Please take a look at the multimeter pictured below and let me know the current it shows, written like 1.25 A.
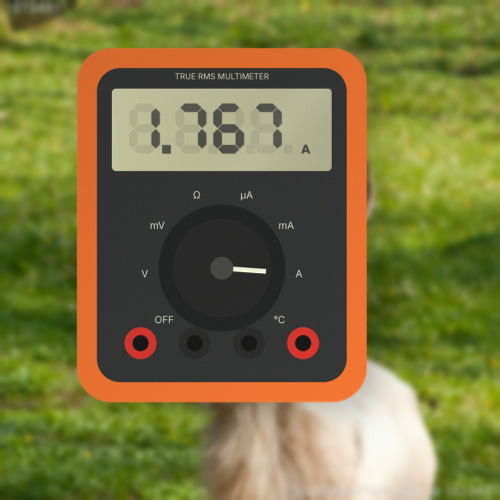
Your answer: 1.767 A
